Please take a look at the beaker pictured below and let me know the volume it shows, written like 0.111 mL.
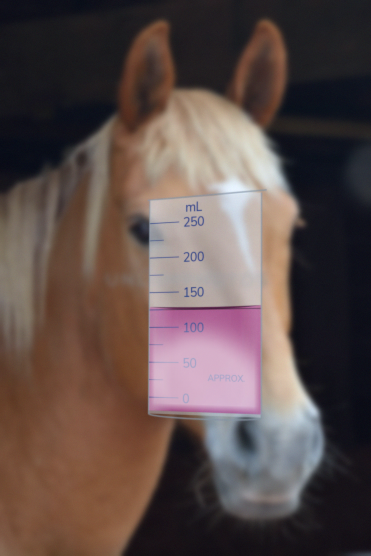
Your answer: 125 mL
